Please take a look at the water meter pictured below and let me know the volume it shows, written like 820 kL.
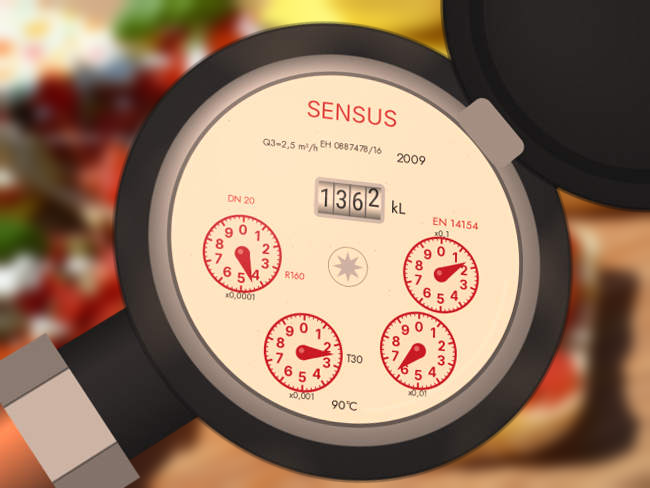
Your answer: 1362.1624 kL
